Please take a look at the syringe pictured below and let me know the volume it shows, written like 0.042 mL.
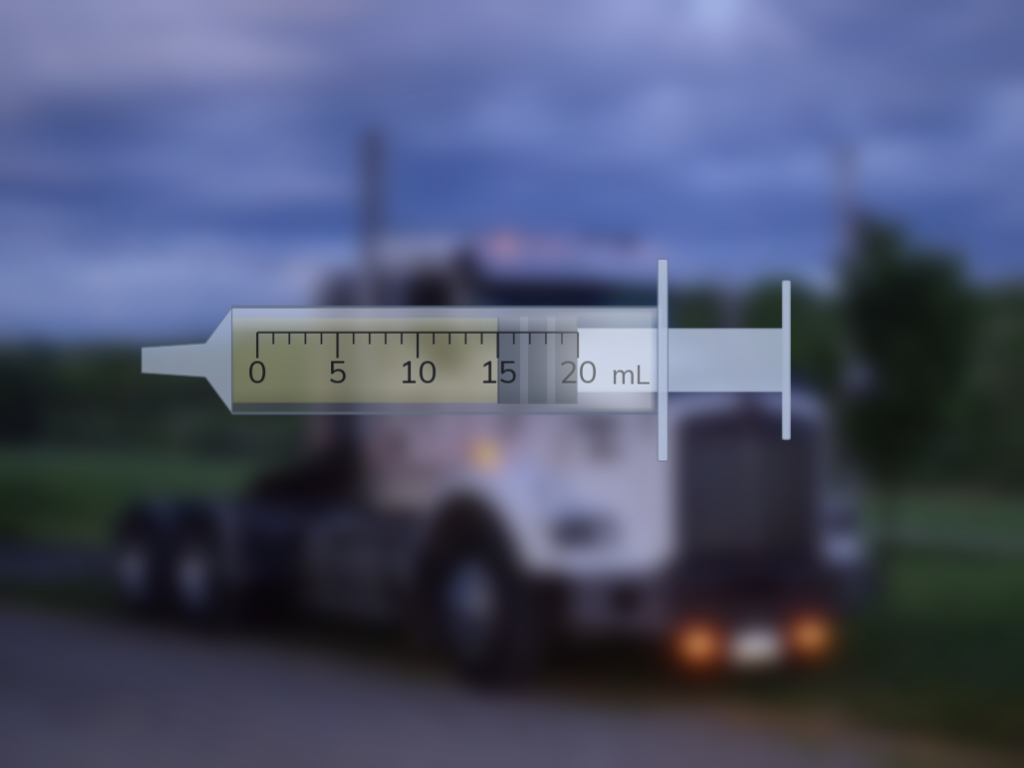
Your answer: 15 mL
